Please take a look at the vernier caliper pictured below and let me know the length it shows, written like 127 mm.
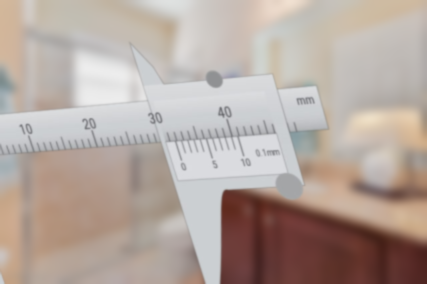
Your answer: 31.8 mm
